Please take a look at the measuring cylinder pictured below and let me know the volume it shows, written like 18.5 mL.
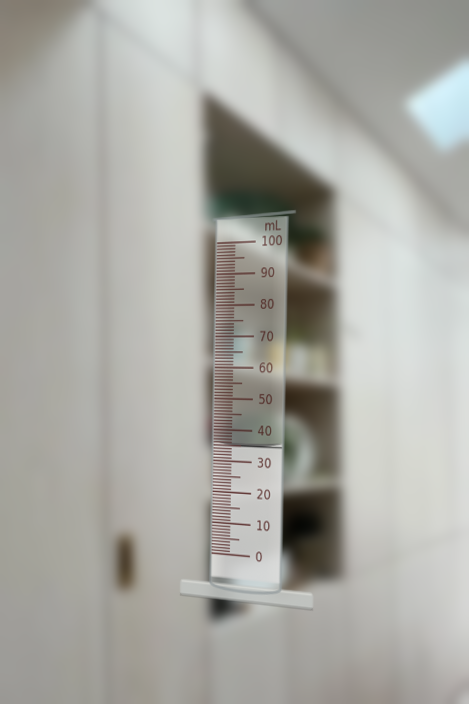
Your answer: 35 mL
